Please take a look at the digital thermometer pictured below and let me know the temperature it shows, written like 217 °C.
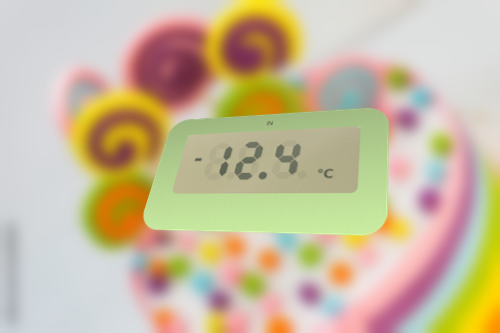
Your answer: -12.4 °C
